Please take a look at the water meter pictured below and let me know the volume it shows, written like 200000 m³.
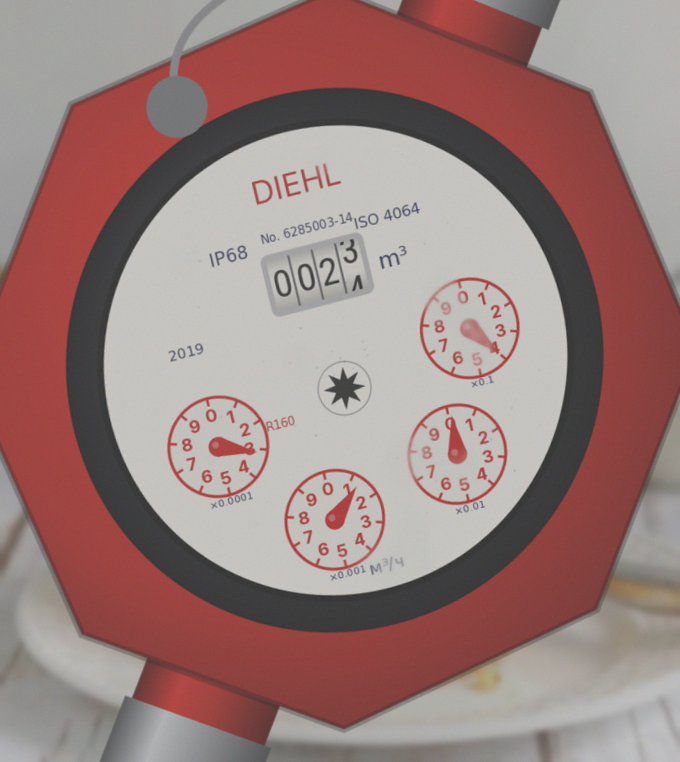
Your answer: 23.4013 m³
